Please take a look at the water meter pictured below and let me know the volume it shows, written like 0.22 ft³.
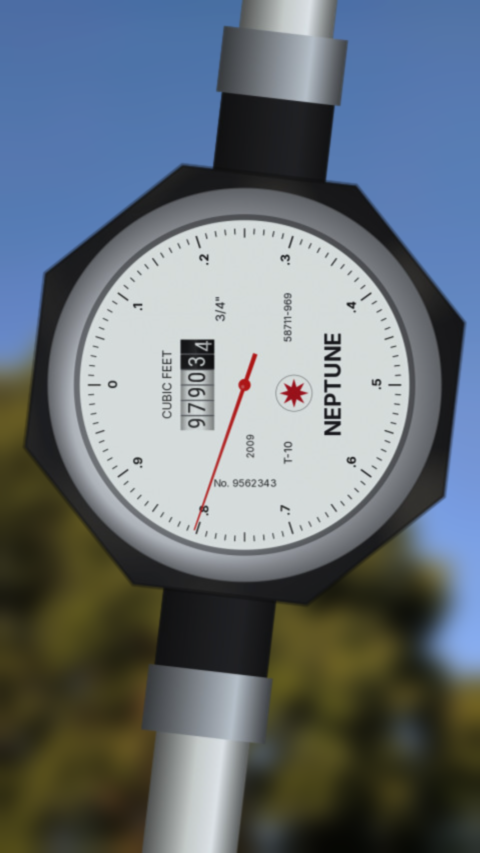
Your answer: 979033.80 ft³
